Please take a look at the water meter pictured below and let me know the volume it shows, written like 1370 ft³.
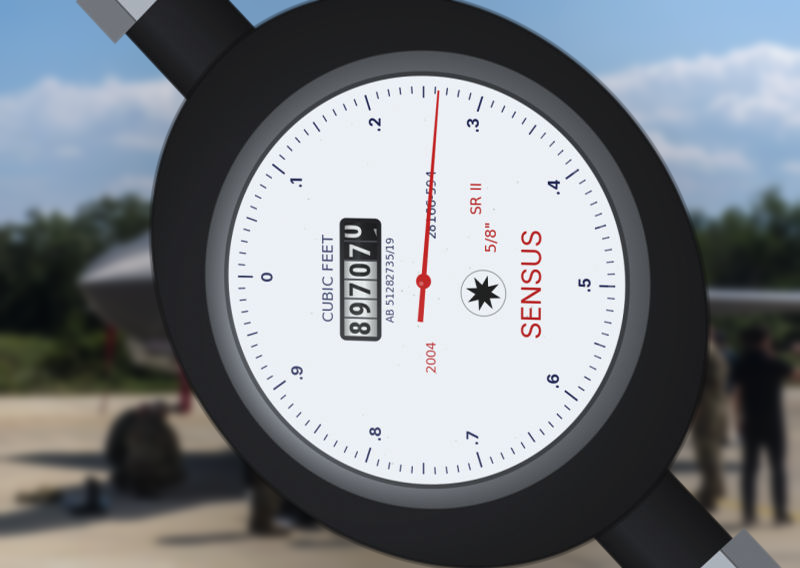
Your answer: 897070.26 ft³
